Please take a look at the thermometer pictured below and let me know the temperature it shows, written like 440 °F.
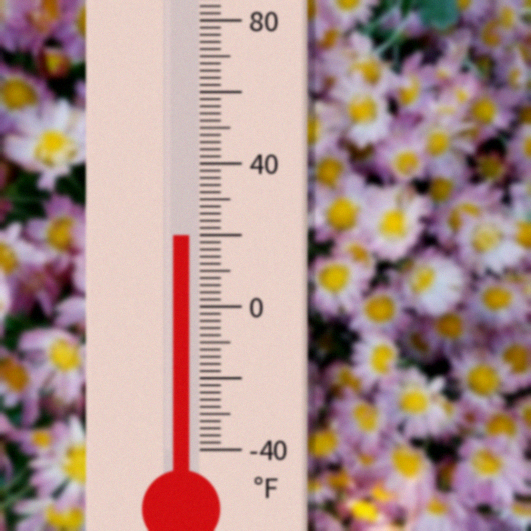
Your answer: 20 °F
